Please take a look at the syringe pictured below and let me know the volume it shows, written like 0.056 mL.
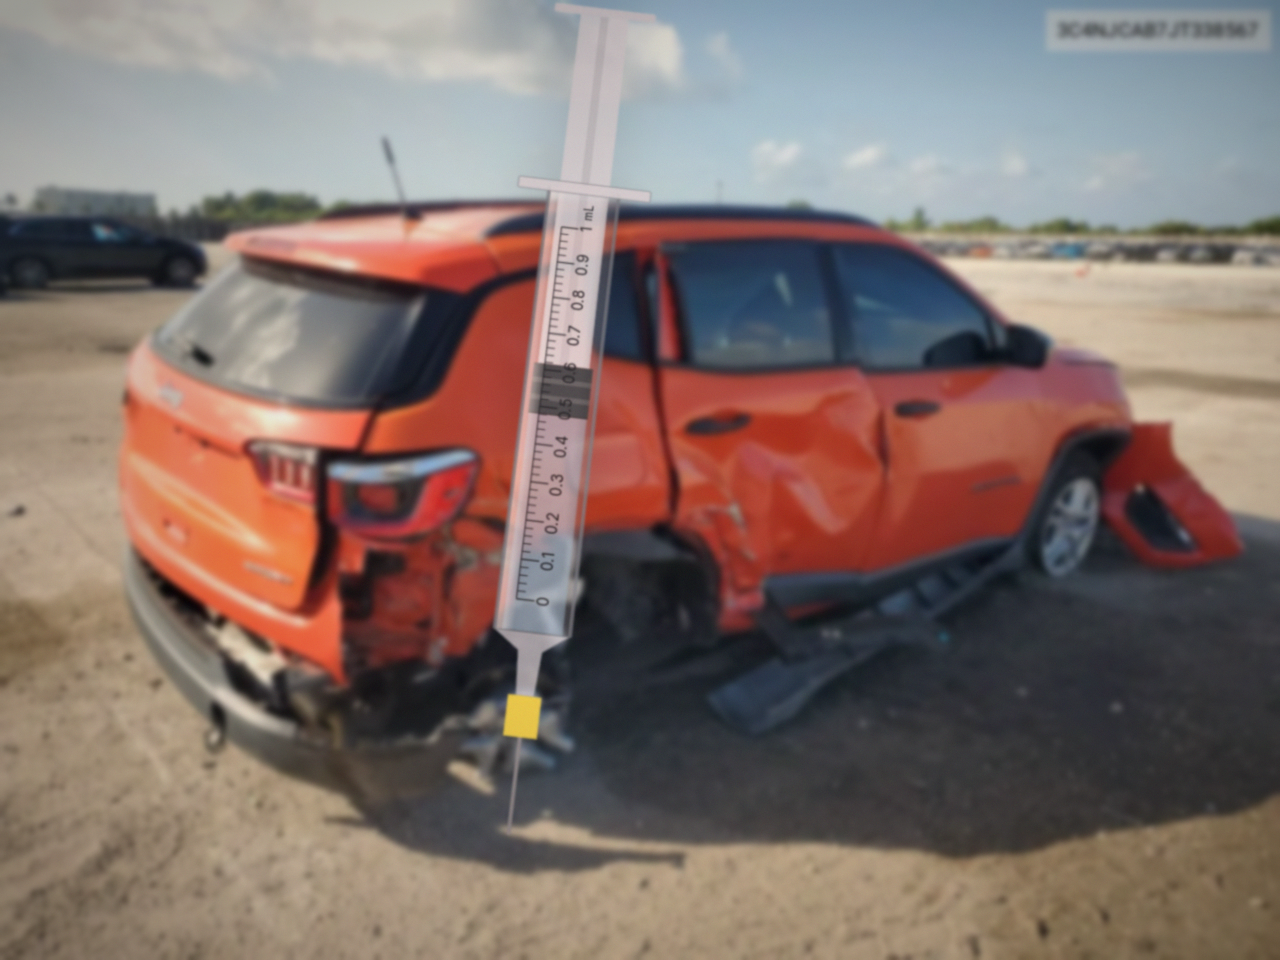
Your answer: 0.48 mL
